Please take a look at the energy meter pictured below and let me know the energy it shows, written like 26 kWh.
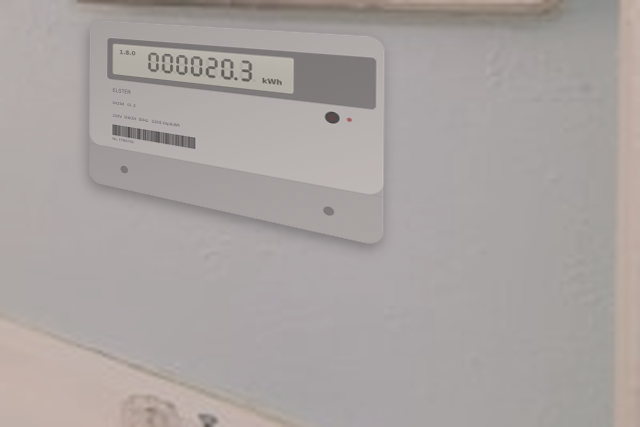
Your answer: 20.3 kWh
